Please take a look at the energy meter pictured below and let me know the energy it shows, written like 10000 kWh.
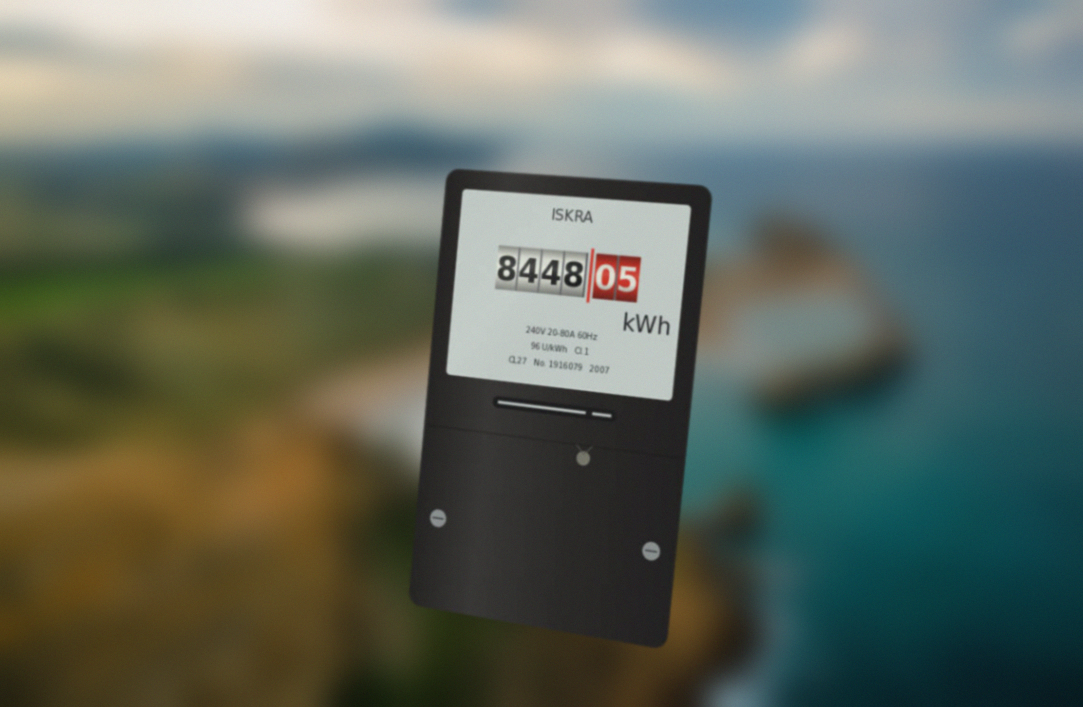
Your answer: 8448.05 kWh
